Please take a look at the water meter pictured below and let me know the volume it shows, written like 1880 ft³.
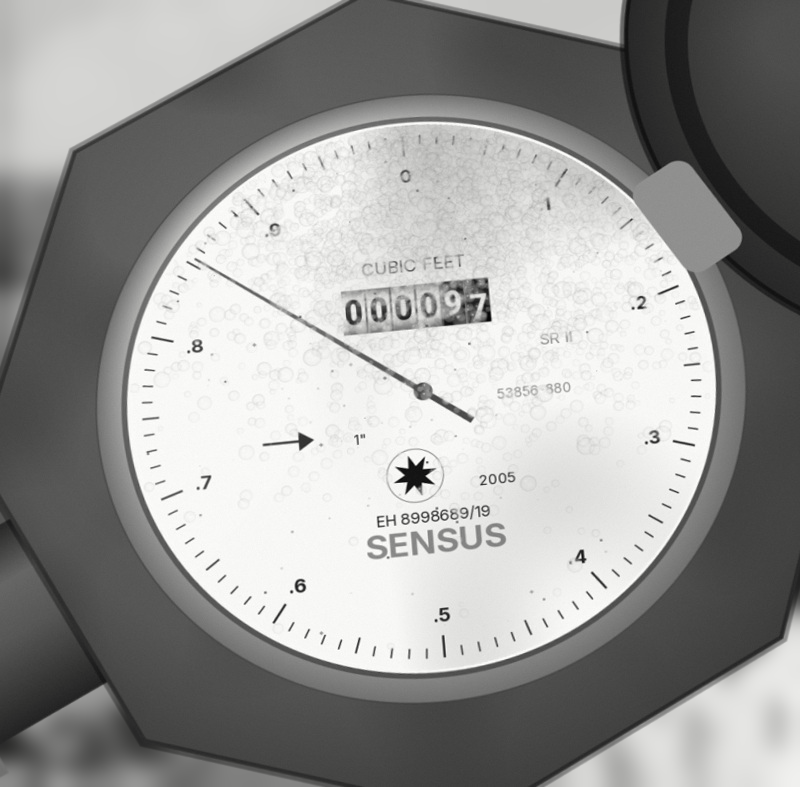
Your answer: 96.85 ft³
